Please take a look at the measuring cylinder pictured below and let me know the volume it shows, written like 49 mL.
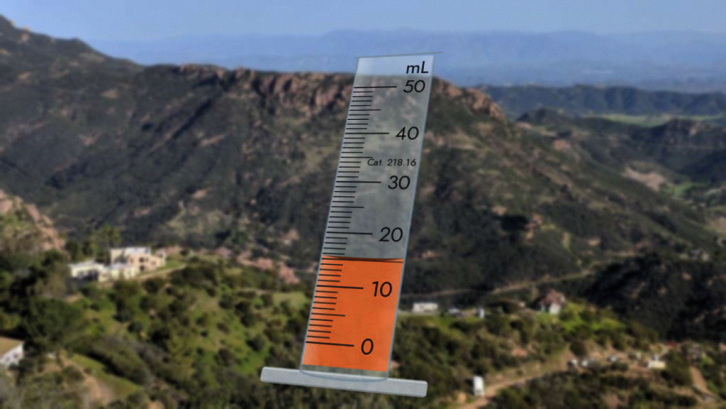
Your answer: 15 mL
